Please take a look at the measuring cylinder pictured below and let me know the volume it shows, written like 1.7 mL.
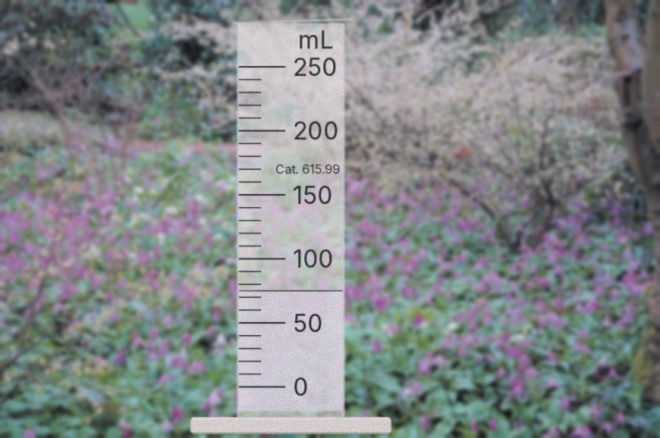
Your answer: 75 mL
